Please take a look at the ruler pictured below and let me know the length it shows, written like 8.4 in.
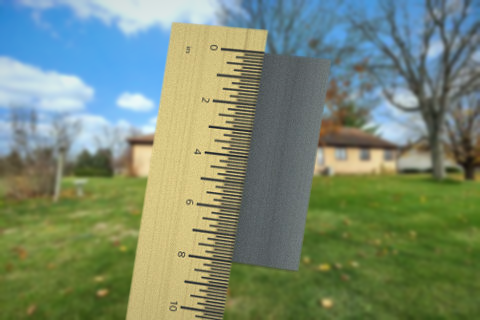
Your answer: 8 in
